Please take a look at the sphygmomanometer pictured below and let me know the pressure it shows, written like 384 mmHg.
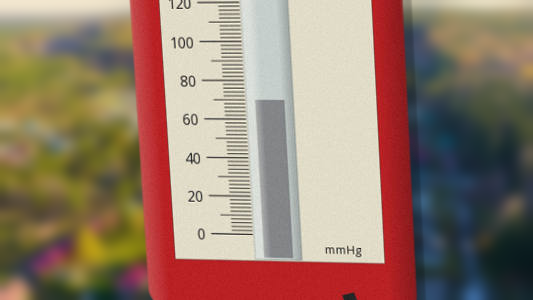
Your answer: 70 mmHg
